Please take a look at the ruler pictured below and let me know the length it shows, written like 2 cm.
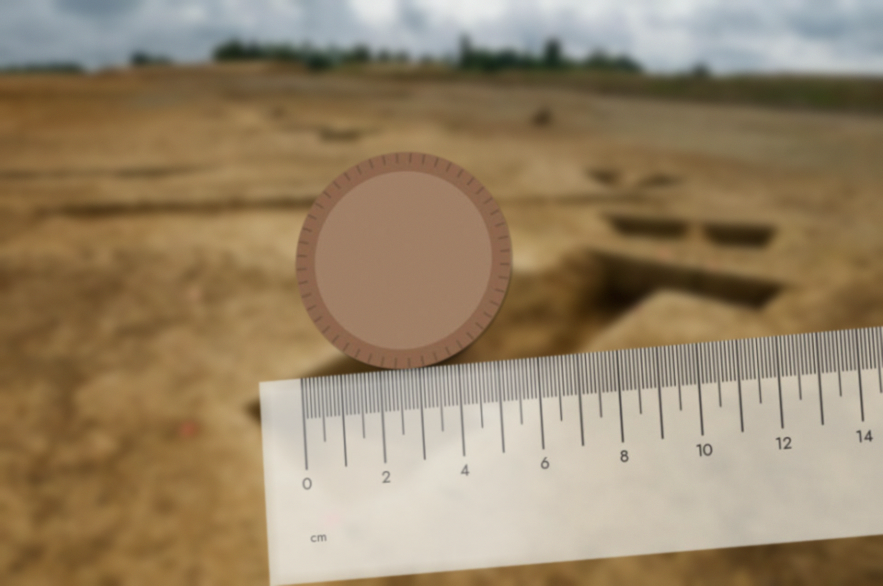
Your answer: 5.5 cm
